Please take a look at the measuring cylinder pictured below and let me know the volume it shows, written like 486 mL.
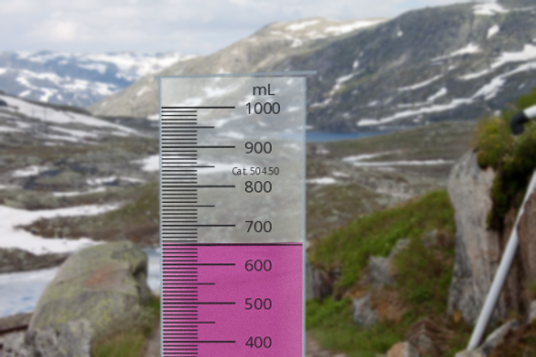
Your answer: 650 mL
